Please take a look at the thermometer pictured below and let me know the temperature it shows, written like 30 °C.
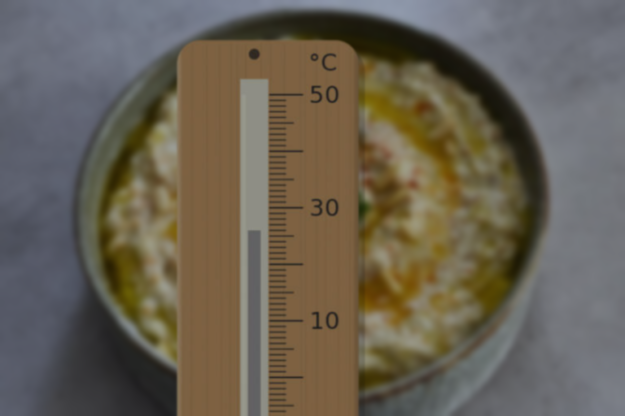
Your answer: 26 °C
